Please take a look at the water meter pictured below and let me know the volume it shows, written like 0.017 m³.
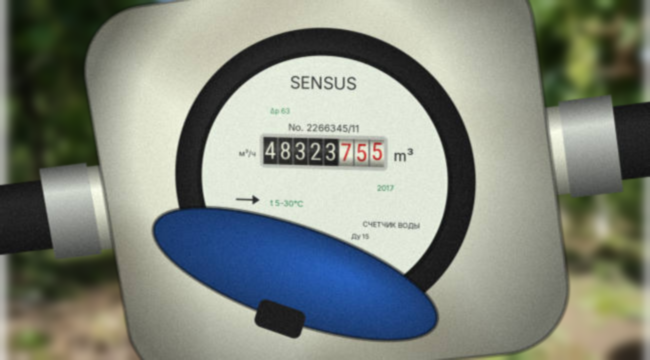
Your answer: 48323.755 m³
